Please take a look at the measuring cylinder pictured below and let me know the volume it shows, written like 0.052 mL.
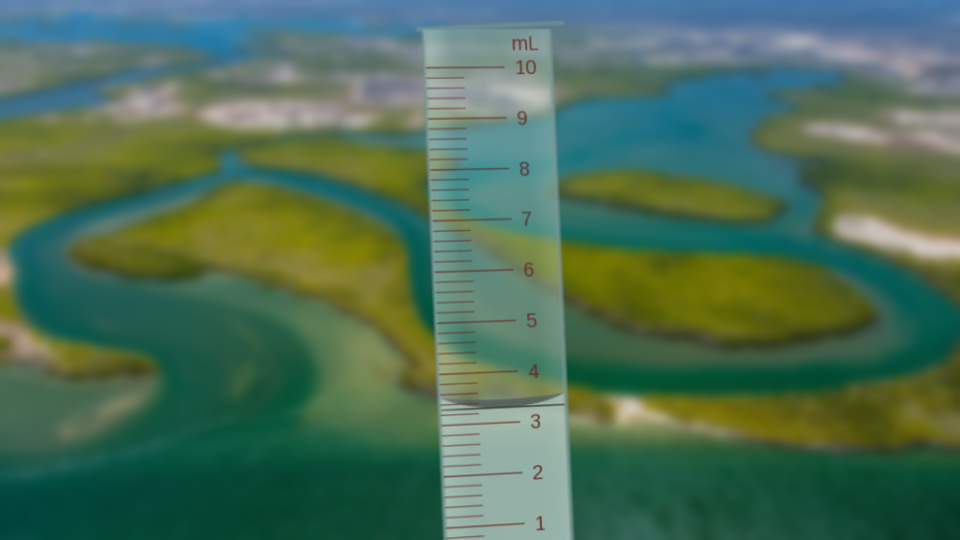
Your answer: 3.3 mL
